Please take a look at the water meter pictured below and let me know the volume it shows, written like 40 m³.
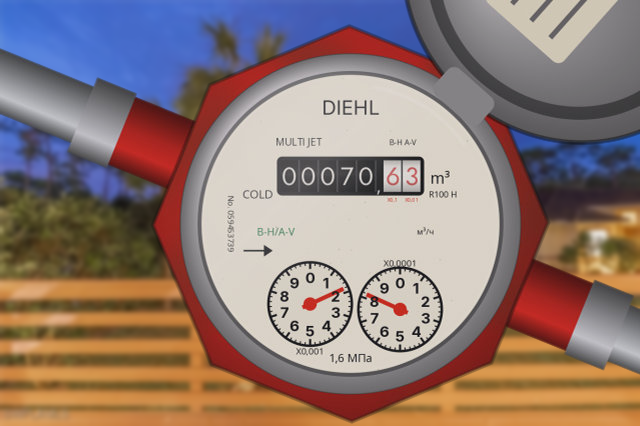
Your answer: 70.6318 m³
